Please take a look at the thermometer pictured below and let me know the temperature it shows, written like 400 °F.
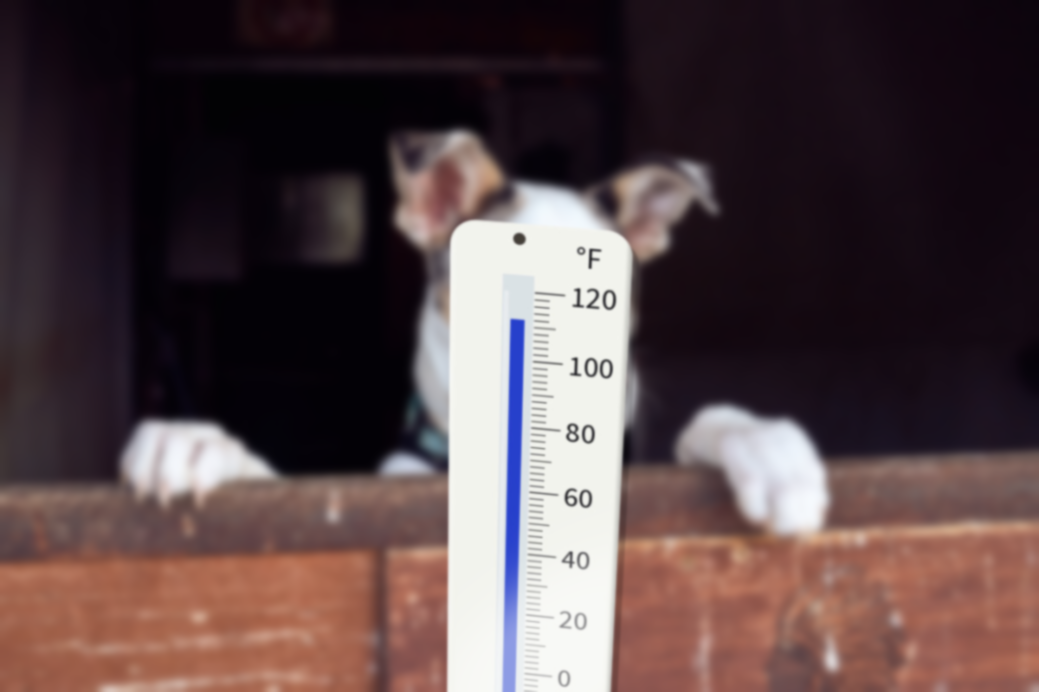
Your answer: 112 °F
